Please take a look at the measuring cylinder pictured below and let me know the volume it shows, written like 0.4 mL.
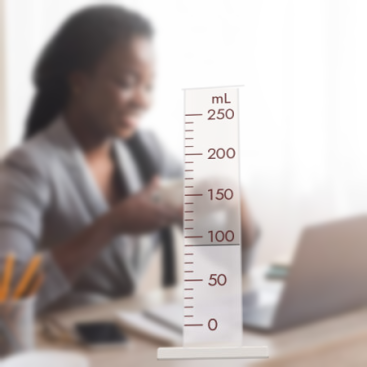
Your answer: 90 mL
